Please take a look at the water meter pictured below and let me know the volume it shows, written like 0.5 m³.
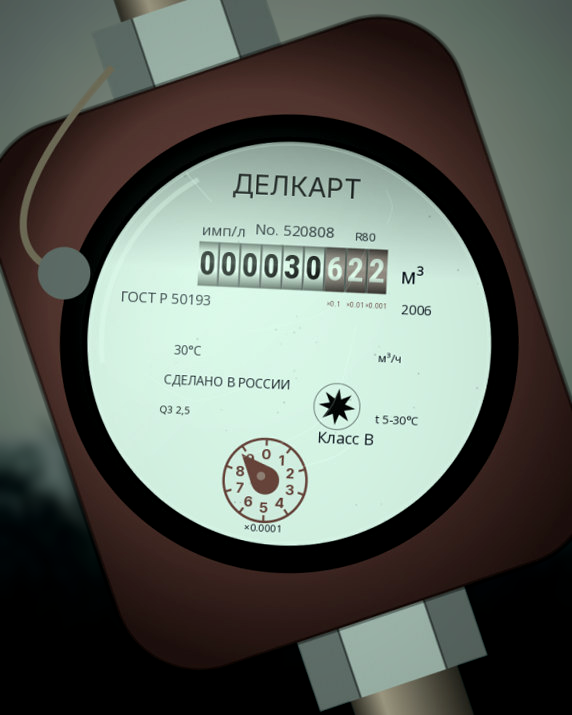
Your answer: 30.6228 m³
